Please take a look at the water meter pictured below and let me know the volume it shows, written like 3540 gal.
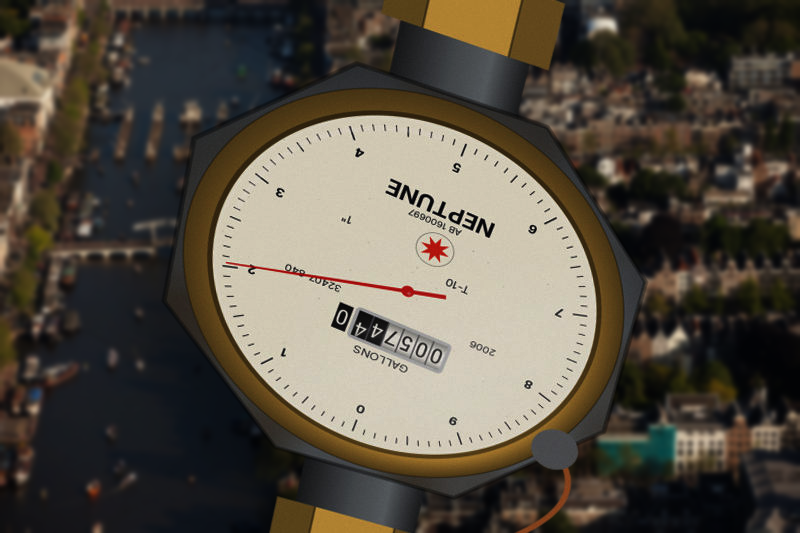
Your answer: 57442.0 gal
